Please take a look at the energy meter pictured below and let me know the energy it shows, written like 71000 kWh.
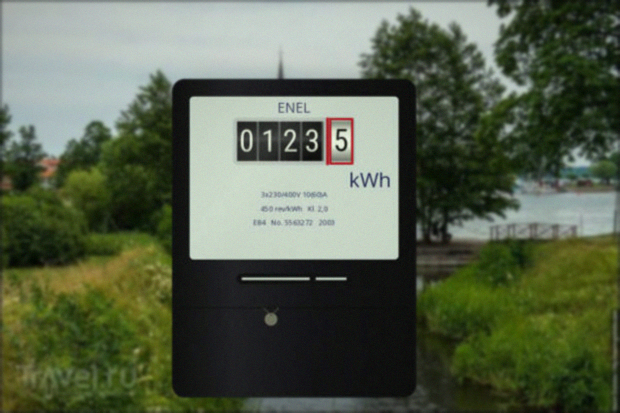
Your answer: 123.5 kWh
